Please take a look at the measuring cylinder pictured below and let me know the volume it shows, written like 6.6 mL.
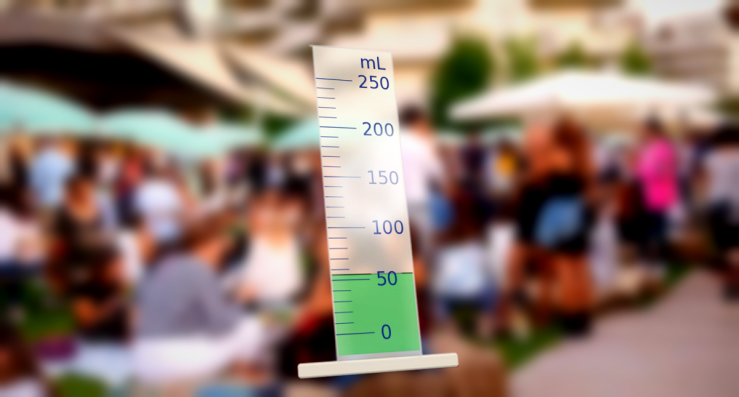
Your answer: 55 mL
